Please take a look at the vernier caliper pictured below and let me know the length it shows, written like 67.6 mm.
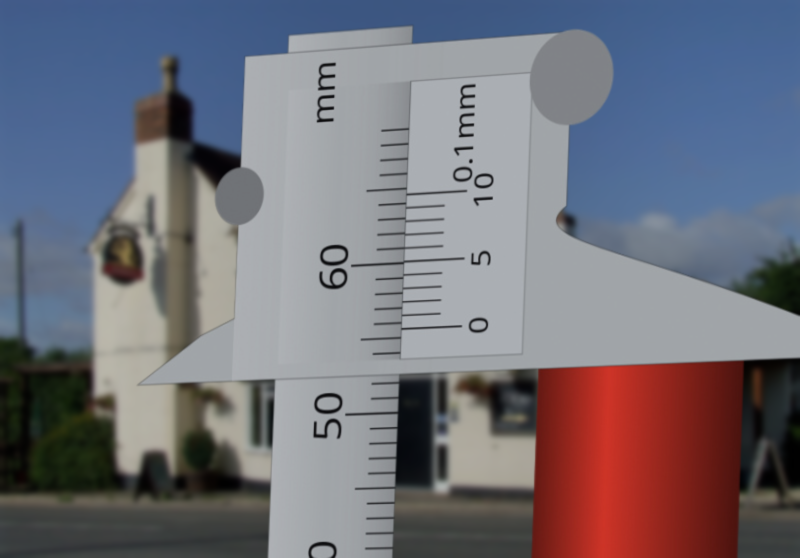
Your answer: 55.6 mm
